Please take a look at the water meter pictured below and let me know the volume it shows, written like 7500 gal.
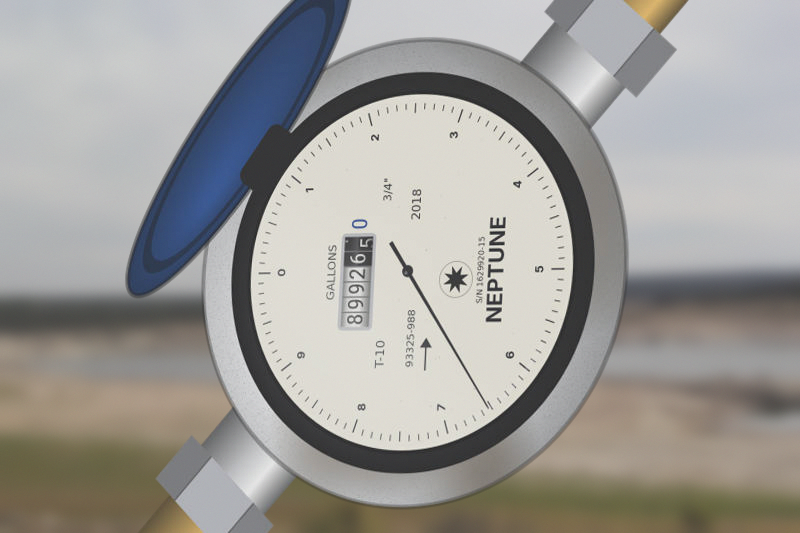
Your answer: 8992646.5 gal
